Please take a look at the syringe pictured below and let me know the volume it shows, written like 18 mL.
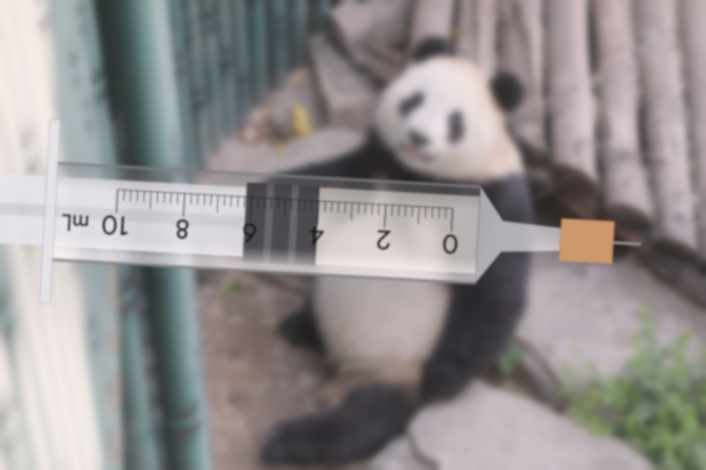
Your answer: 4 mL
